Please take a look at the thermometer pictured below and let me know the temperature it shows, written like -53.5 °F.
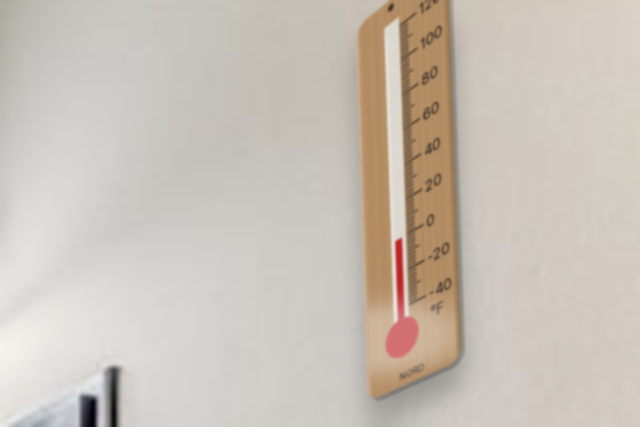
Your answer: 0 °F
